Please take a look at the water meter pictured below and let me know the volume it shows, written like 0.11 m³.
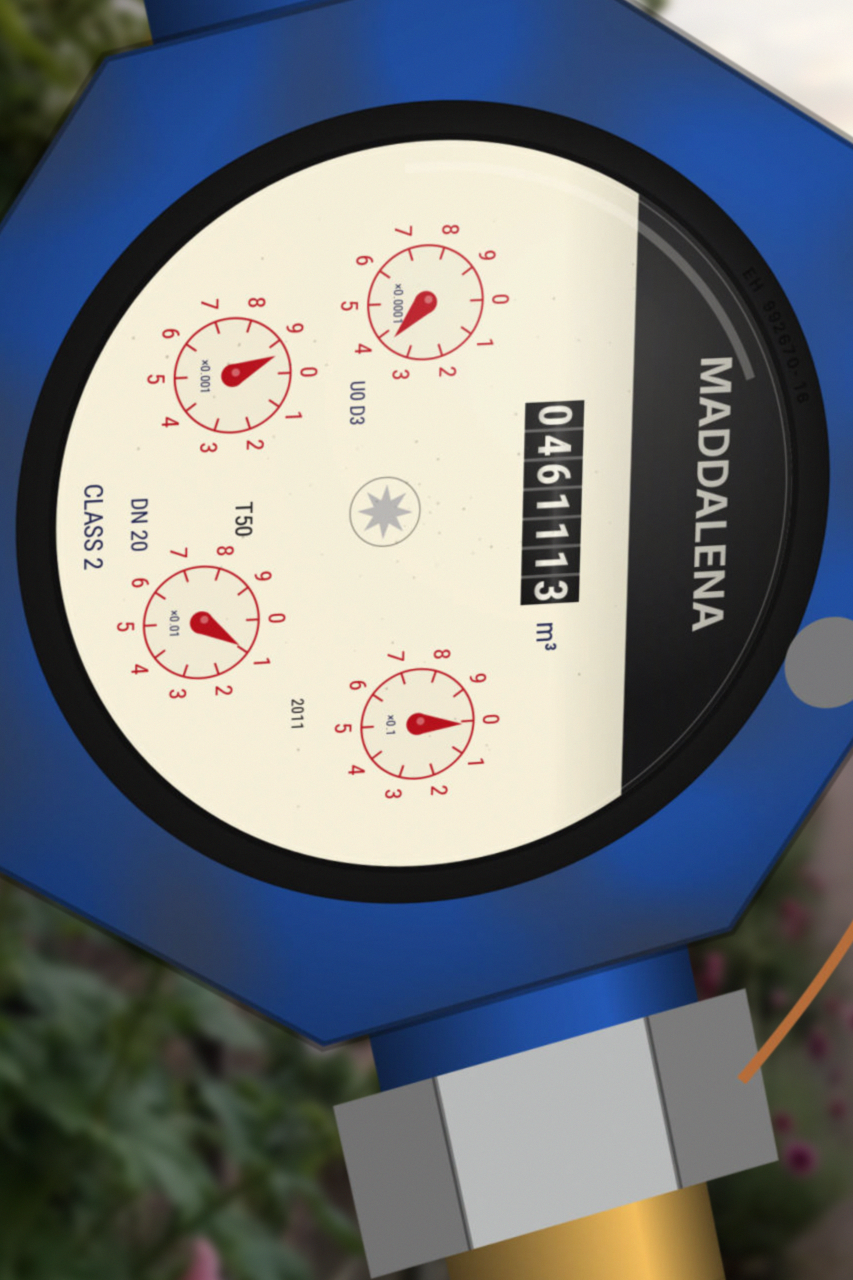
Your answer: 461113.0093 m³
